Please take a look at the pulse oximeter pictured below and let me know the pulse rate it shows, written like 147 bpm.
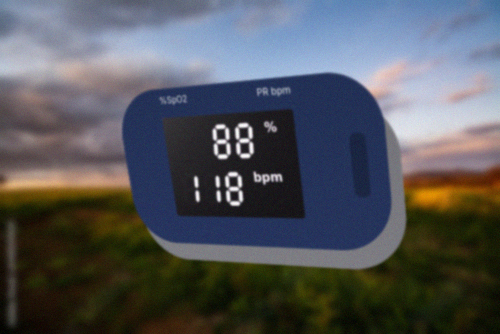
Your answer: 118 bpm
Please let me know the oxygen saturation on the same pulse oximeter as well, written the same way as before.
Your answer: 88 %
